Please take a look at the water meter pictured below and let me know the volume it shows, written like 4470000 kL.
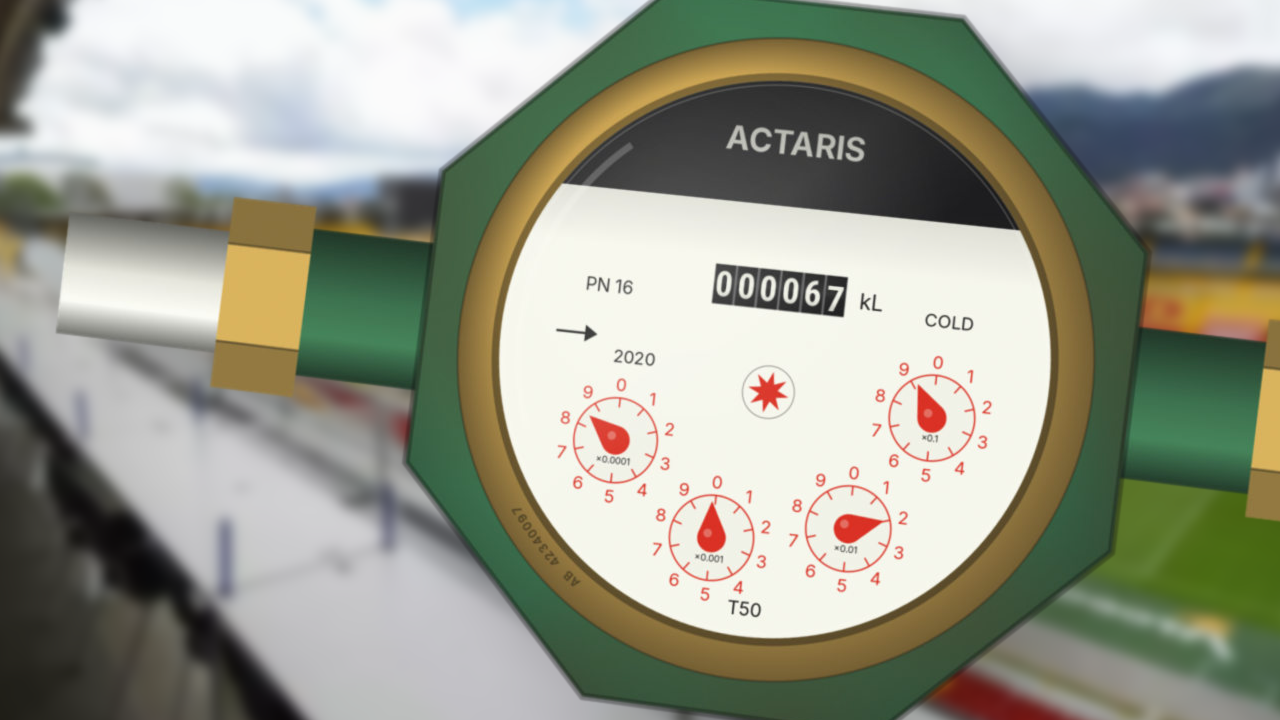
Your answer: 66.9198 kL
